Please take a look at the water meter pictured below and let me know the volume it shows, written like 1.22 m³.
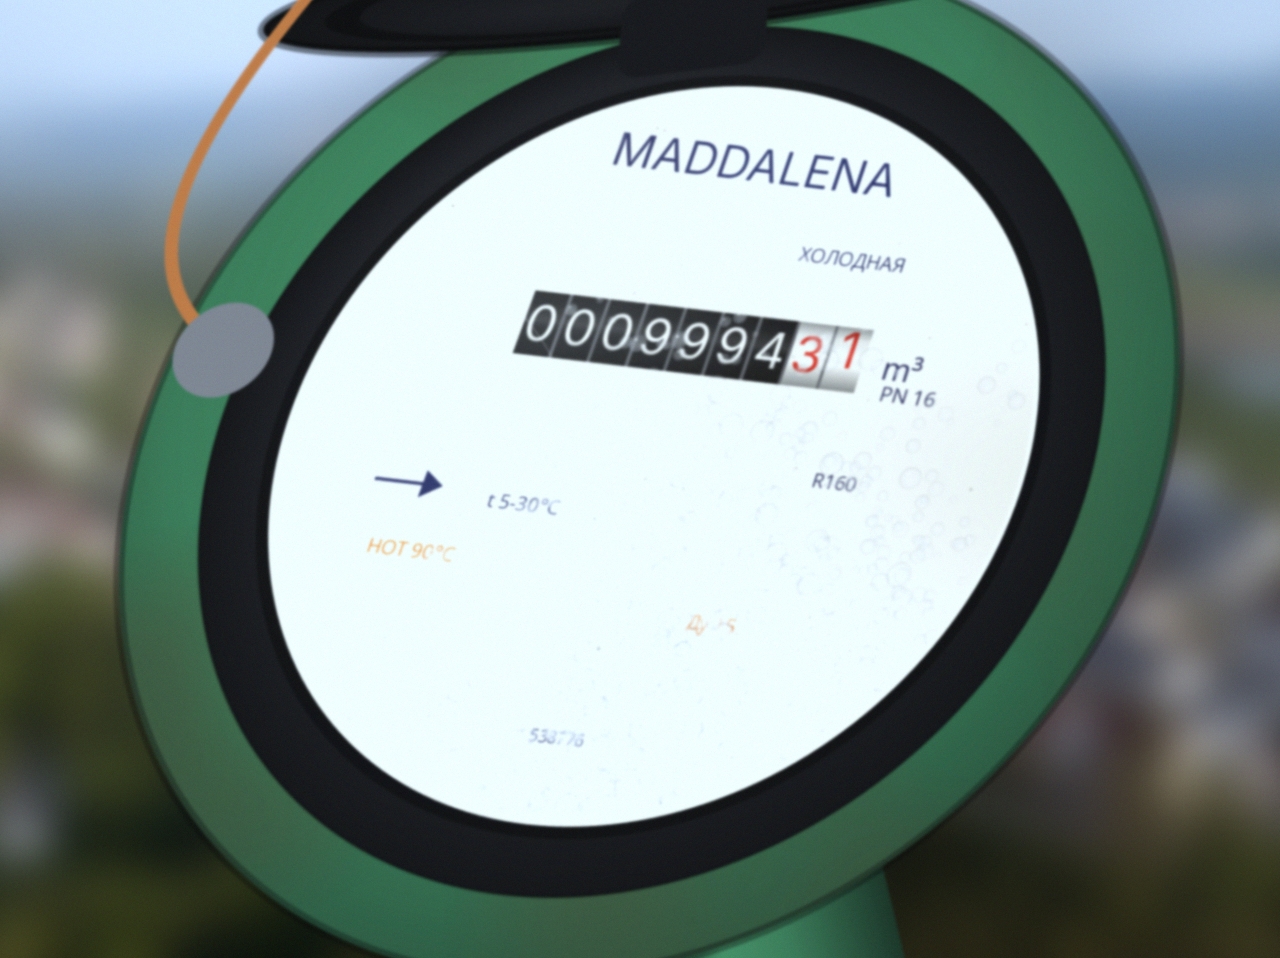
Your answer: 9994.31 m³
